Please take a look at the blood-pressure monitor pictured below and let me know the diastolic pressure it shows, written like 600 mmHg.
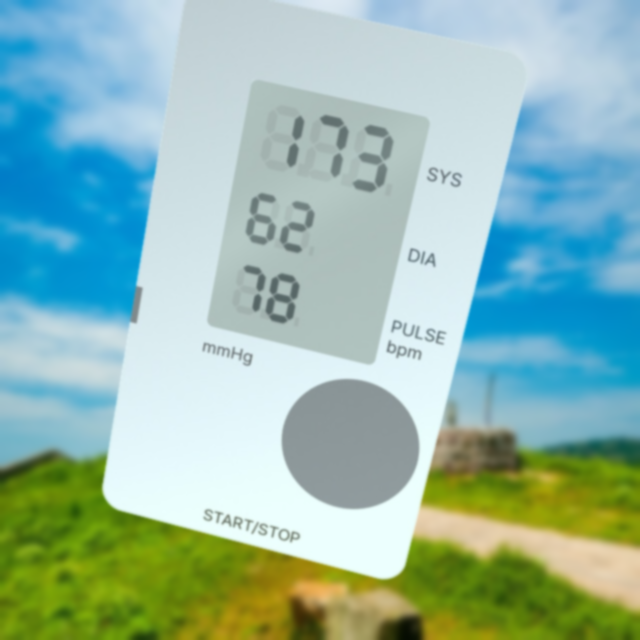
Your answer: 62 mmHg
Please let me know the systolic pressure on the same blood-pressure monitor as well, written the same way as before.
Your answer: 173 mmHg
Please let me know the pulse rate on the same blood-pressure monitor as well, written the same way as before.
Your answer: 78 bpm
